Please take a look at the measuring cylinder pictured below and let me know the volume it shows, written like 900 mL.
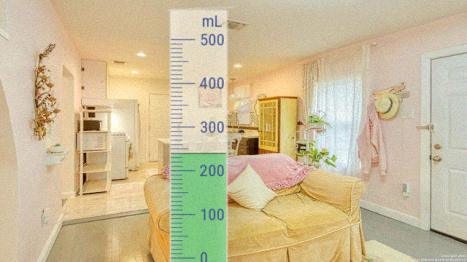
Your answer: 240 mL
